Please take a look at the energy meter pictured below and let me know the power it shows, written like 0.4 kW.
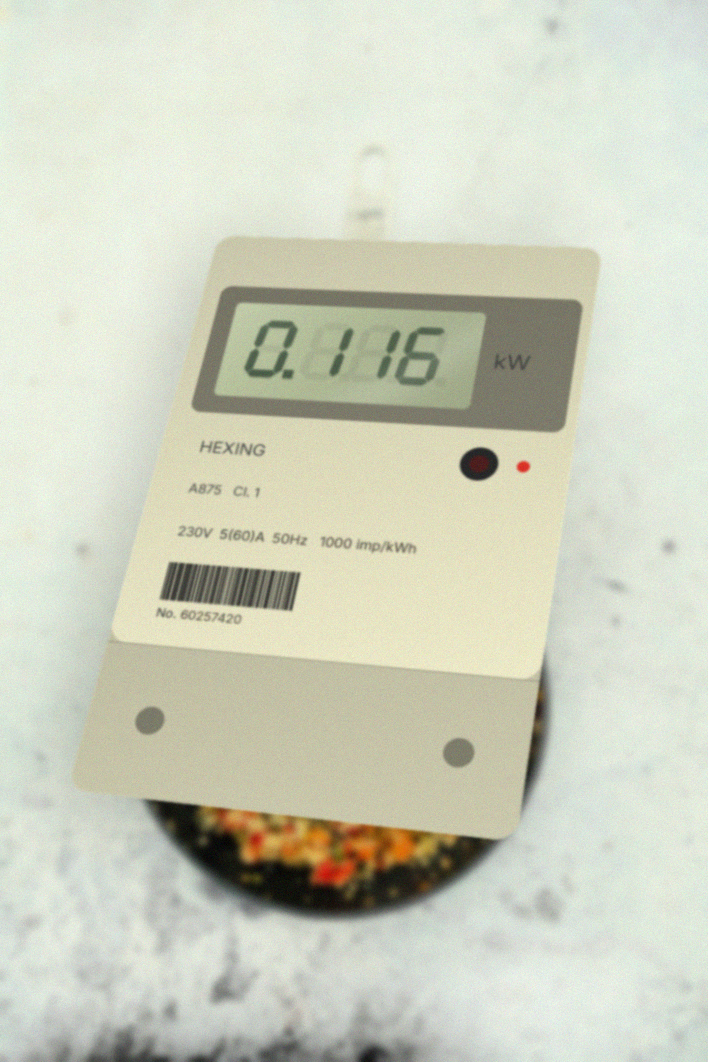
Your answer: 0.116 kW
